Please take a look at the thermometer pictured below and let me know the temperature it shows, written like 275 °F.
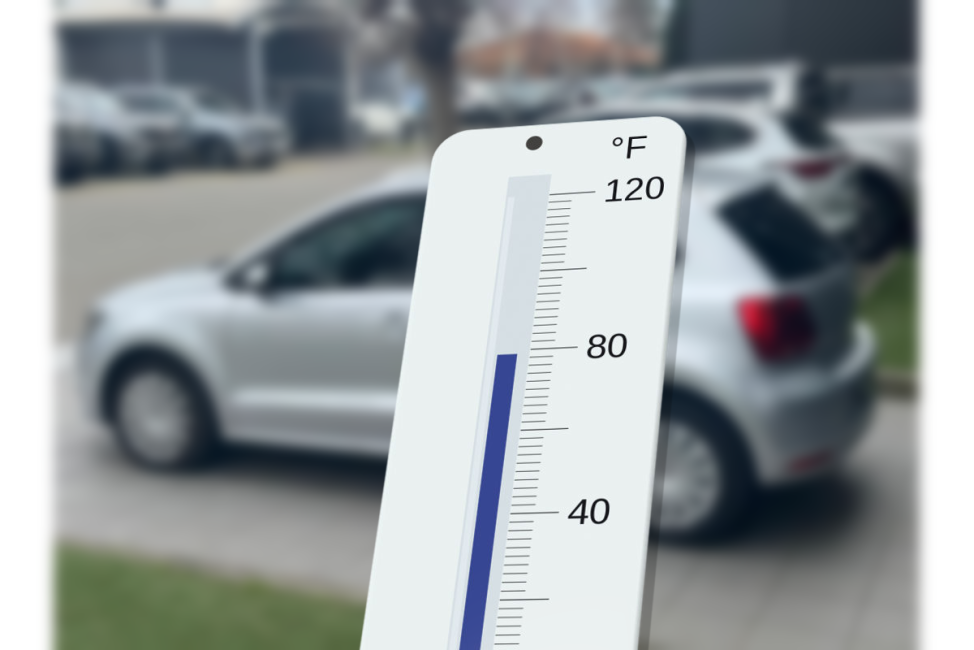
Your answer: 79 °F
